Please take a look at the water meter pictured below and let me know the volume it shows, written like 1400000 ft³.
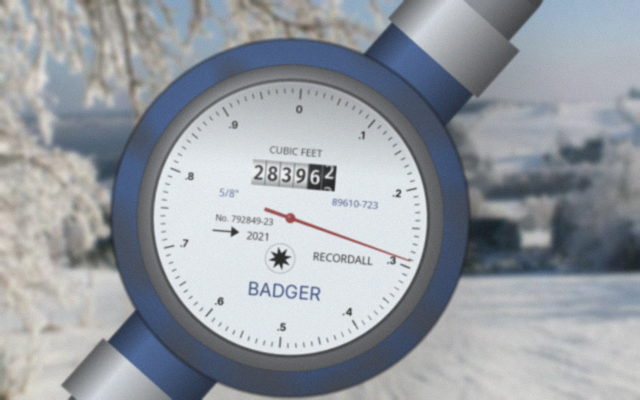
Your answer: 283962.29 ft³
